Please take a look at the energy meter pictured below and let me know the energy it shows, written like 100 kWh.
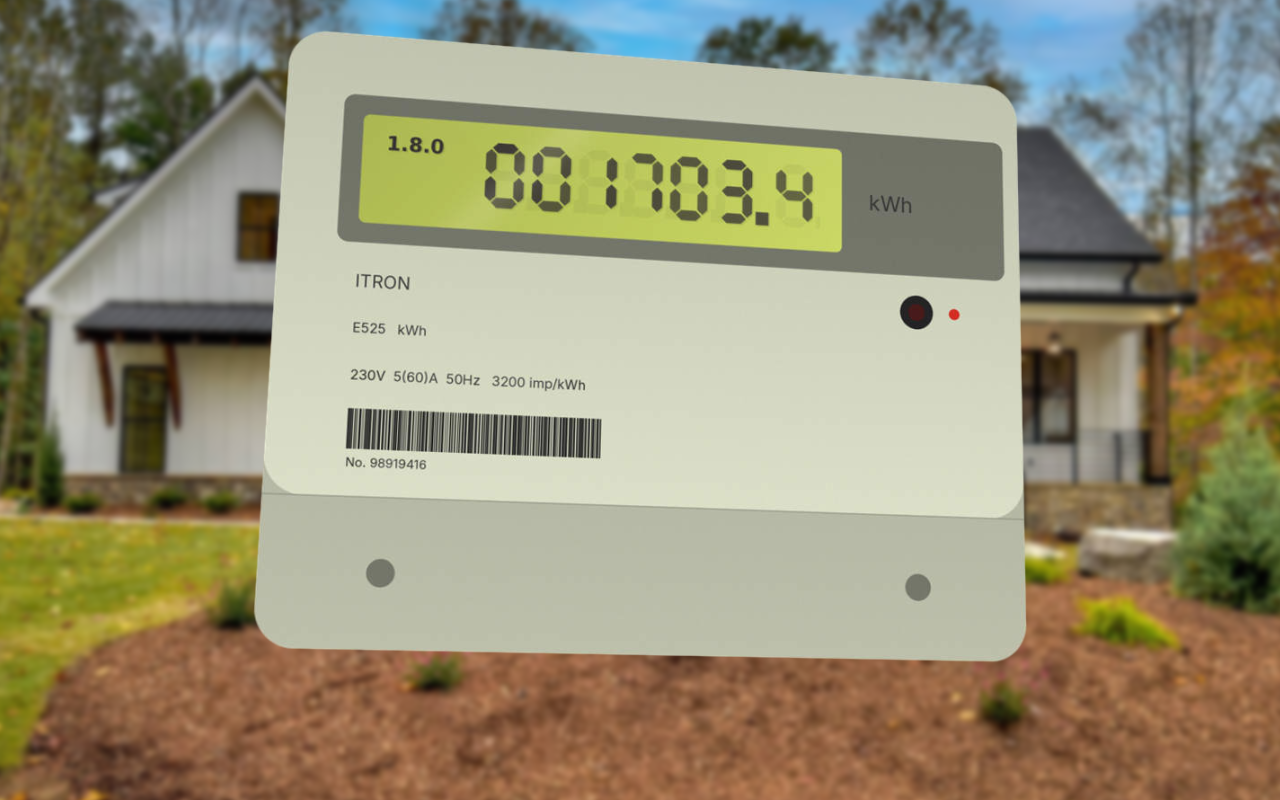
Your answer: 1703.4 kWh
